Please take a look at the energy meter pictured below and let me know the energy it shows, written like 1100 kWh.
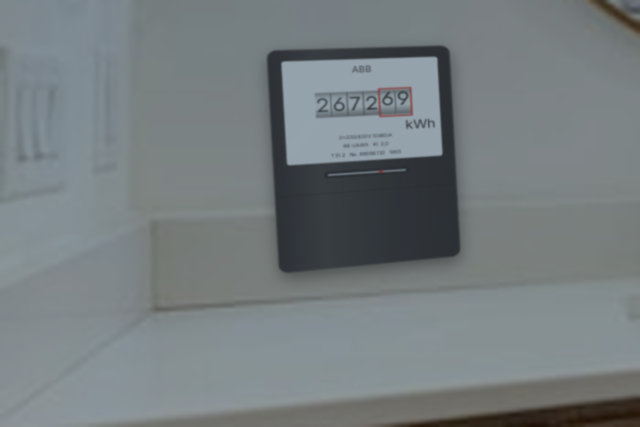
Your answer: 2672.69 kWh
